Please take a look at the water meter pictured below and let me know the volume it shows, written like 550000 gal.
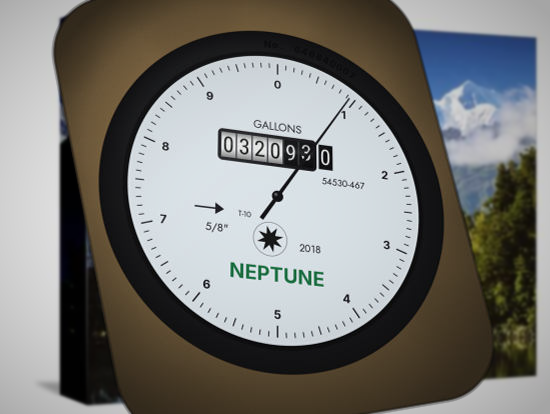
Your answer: 320930.9 gal
